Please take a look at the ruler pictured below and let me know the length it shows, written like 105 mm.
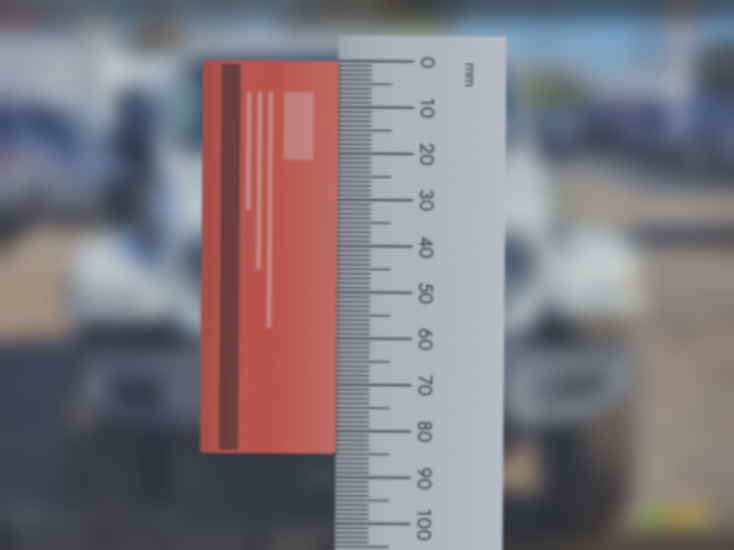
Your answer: 85 mm
